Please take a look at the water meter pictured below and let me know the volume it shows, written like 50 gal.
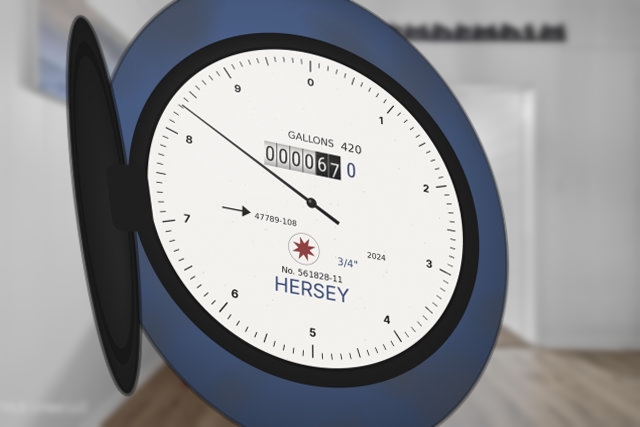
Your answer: 668.3 gal
